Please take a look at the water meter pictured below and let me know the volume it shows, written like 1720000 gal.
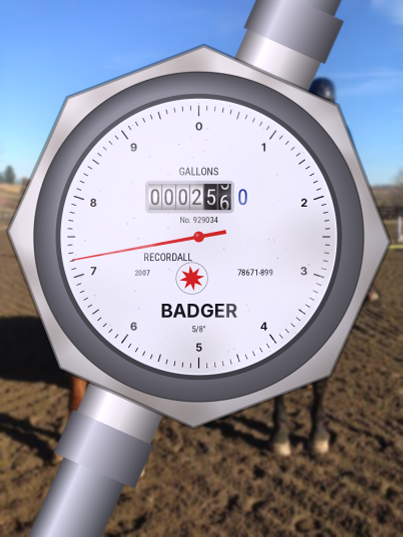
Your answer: 2557.2 gal
